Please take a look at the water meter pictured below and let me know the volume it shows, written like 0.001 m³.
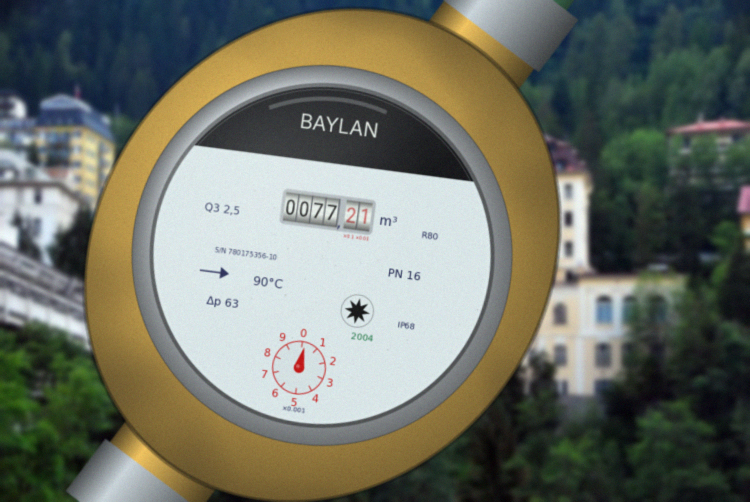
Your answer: 77.210 m³
